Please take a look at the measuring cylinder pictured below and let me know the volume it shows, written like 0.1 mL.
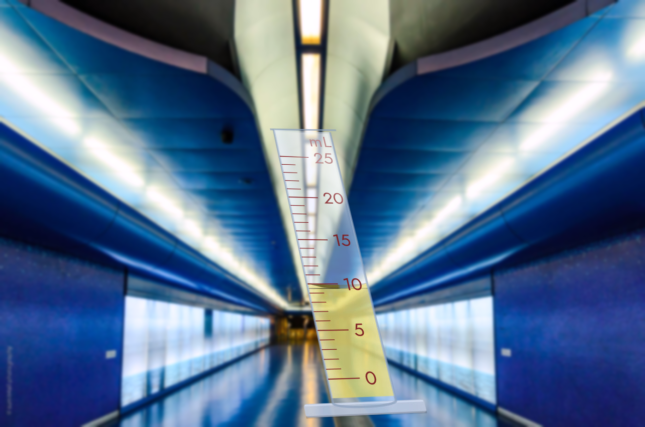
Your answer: 9.5 mL
